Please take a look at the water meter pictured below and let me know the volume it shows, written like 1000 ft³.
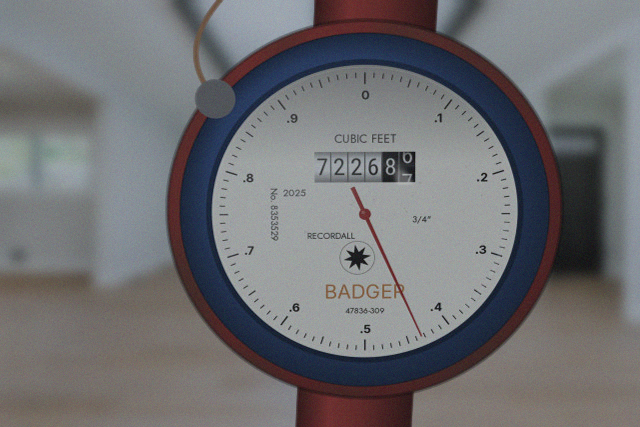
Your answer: 722686.43 ft³
